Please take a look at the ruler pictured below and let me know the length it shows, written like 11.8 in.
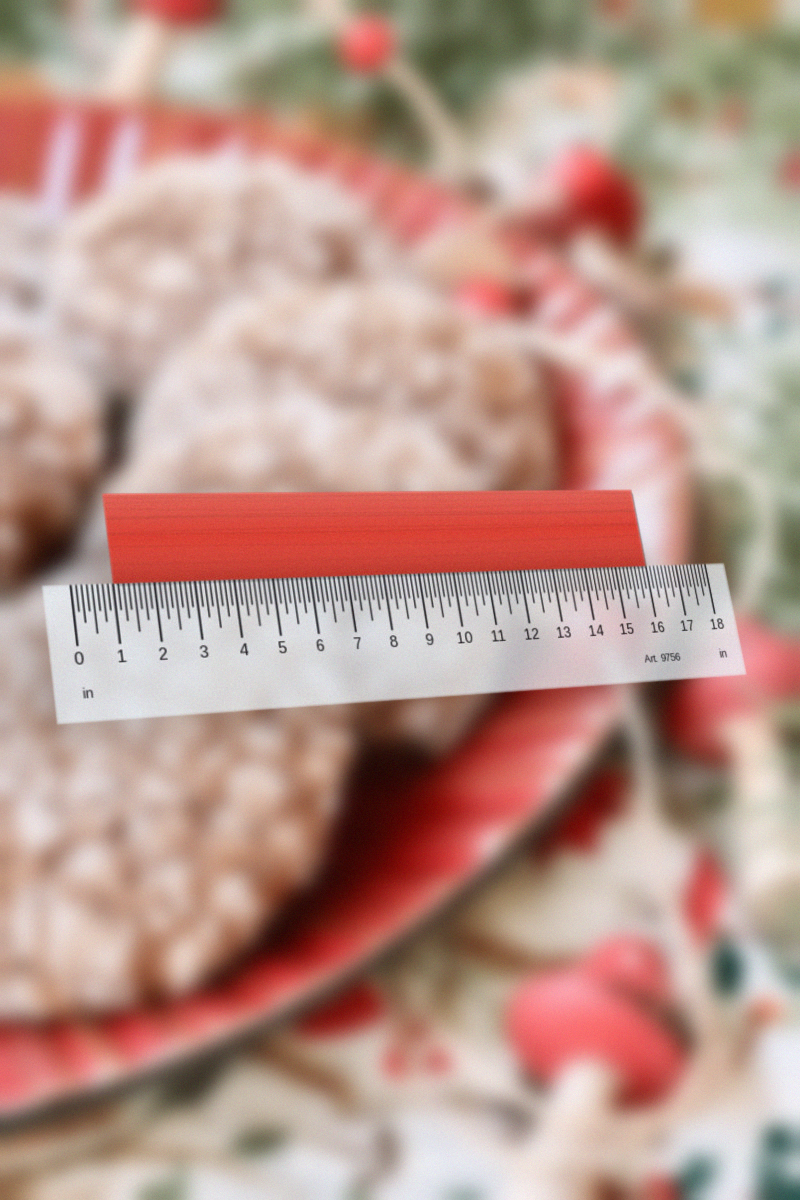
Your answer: 15 in
